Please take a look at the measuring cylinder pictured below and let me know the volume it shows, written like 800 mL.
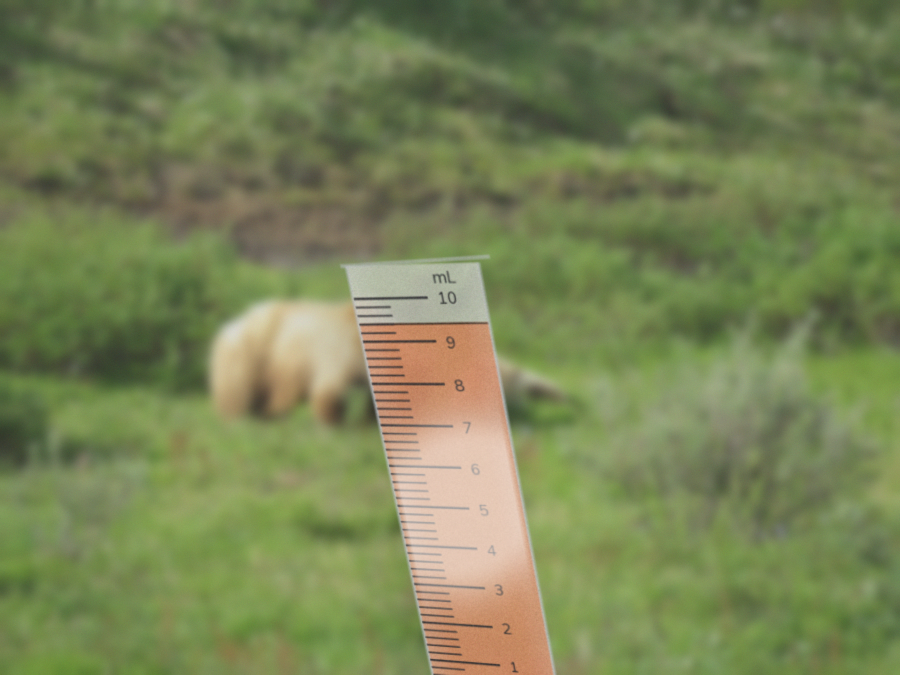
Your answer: 9.4 mL
